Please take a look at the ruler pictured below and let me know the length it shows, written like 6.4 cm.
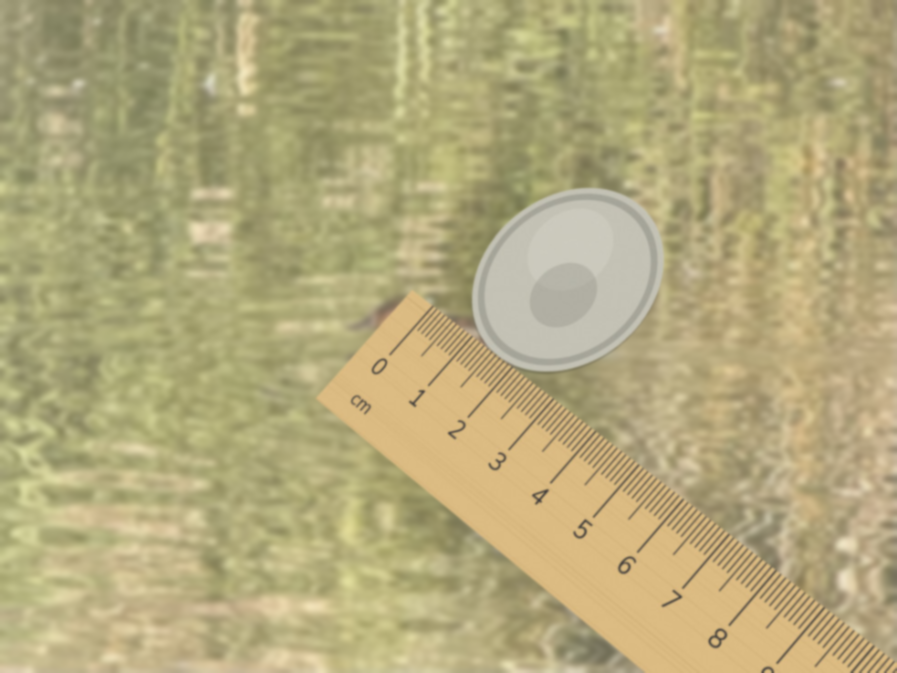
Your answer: 3.3 cm
